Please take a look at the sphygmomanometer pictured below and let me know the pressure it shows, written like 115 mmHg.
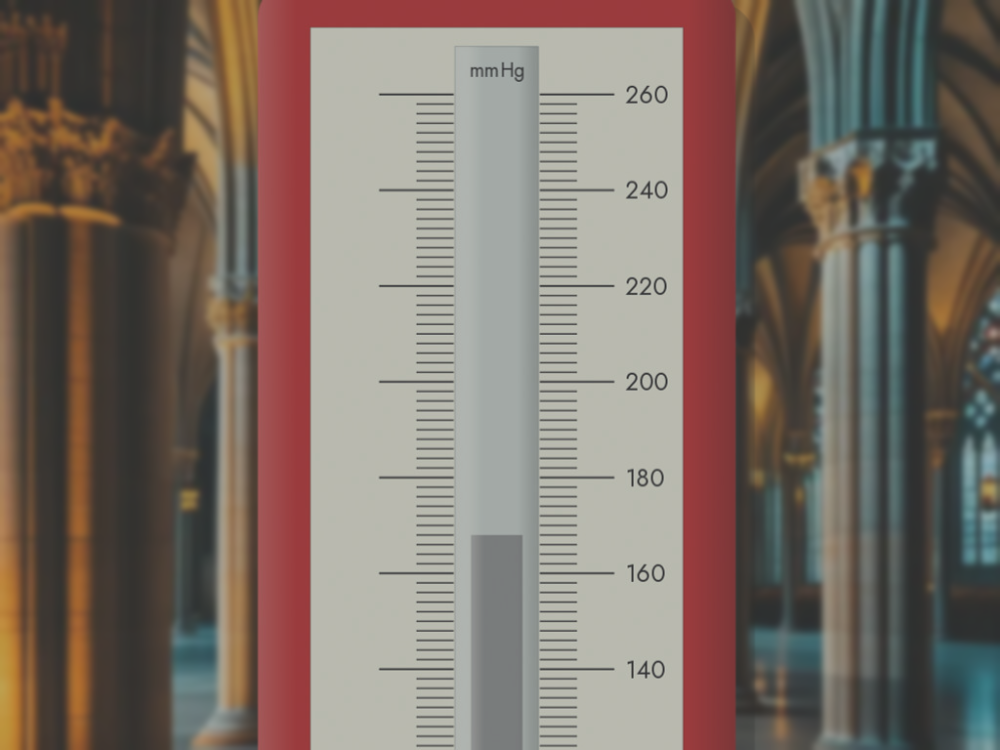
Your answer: 168 mmHg
